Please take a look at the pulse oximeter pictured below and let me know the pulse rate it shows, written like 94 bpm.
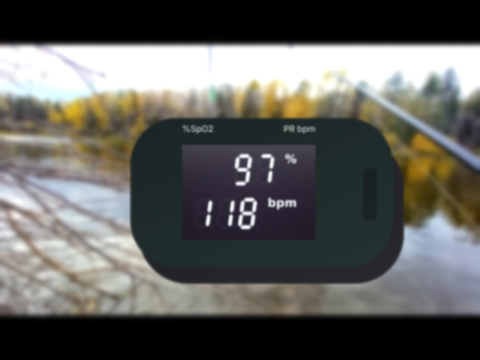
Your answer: 118 bpm
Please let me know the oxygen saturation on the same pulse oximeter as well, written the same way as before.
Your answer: 97 %
